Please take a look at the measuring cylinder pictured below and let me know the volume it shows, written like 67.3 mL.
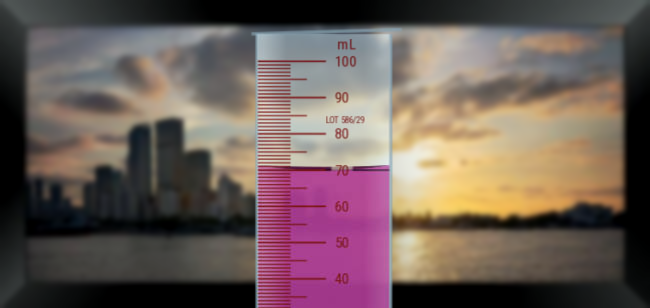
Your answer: 70 mL
